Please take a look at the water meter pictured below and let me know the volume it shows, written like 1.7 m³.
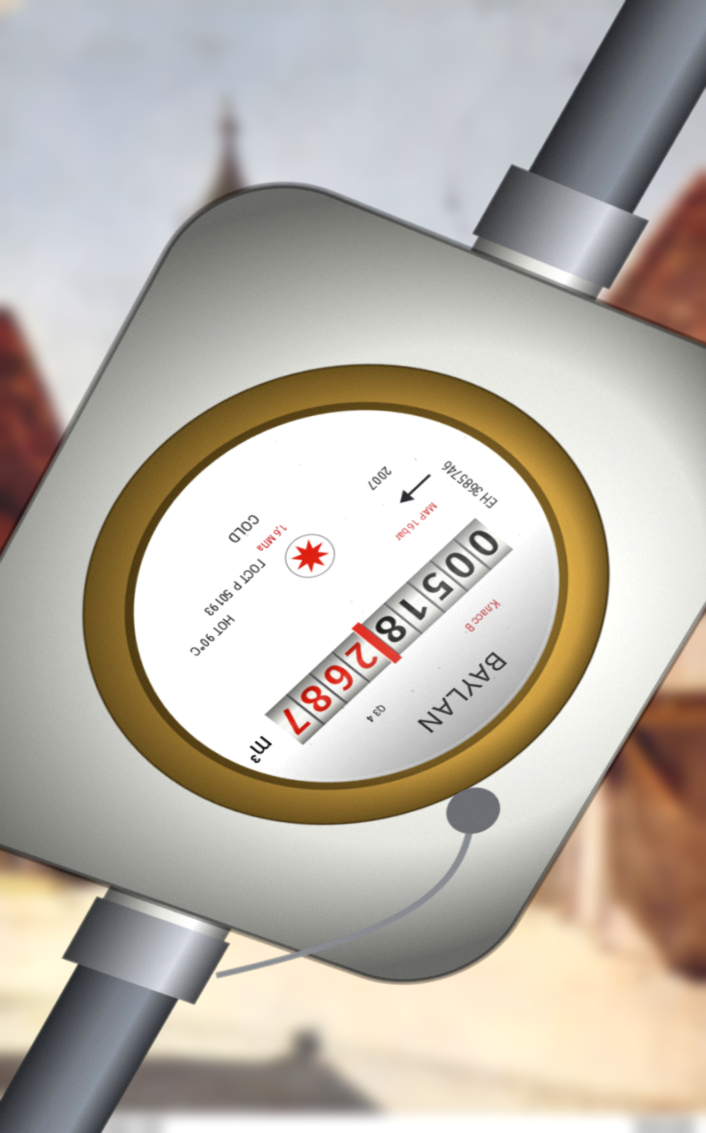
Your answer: 518.2687 m³
